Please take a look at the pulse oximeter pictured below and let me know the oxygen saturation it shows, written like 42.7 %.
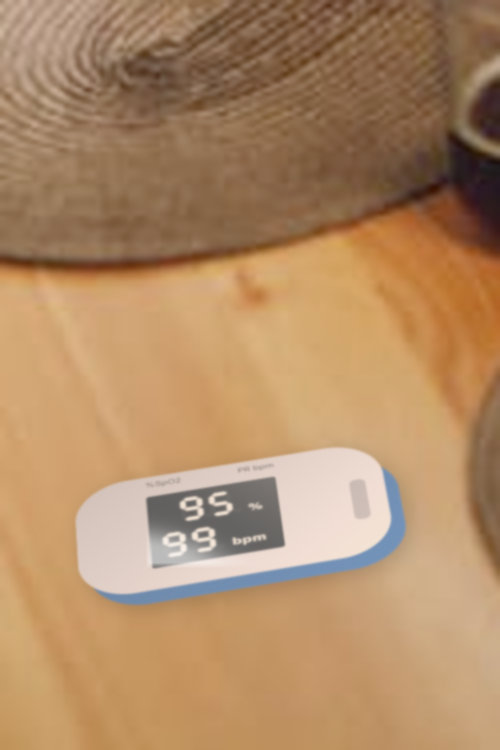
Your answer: 95 %
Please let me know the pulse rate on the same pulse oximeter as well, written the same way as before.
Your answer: 99 bpm
